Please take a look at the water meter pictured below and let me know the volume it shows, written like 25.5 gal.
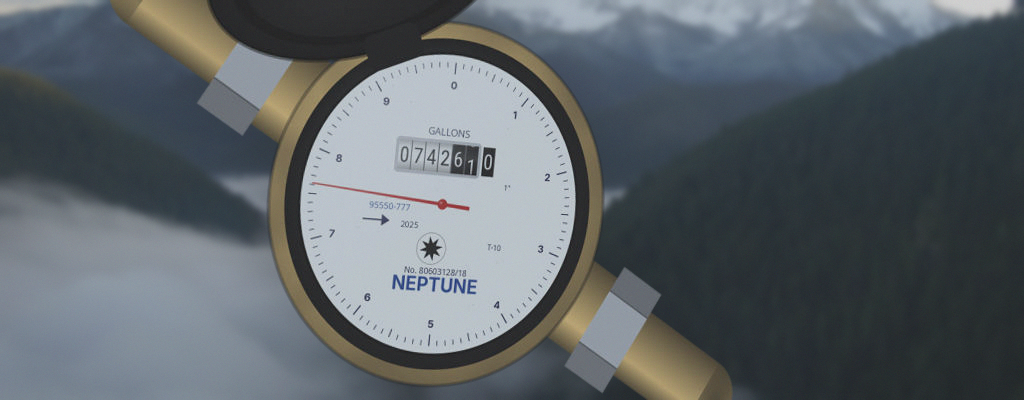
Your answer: 742607.6 gal
